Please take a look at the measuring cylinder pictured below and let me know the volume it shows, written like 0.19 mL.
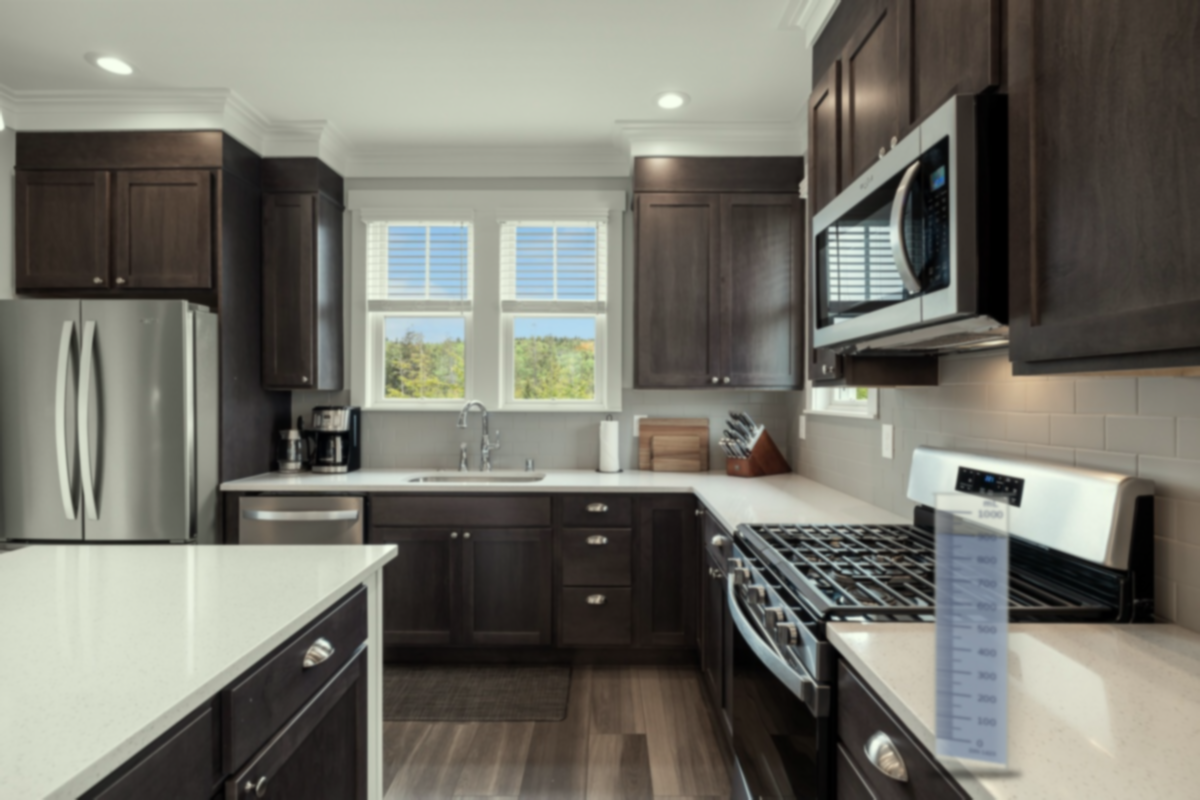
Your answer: 900 mL
